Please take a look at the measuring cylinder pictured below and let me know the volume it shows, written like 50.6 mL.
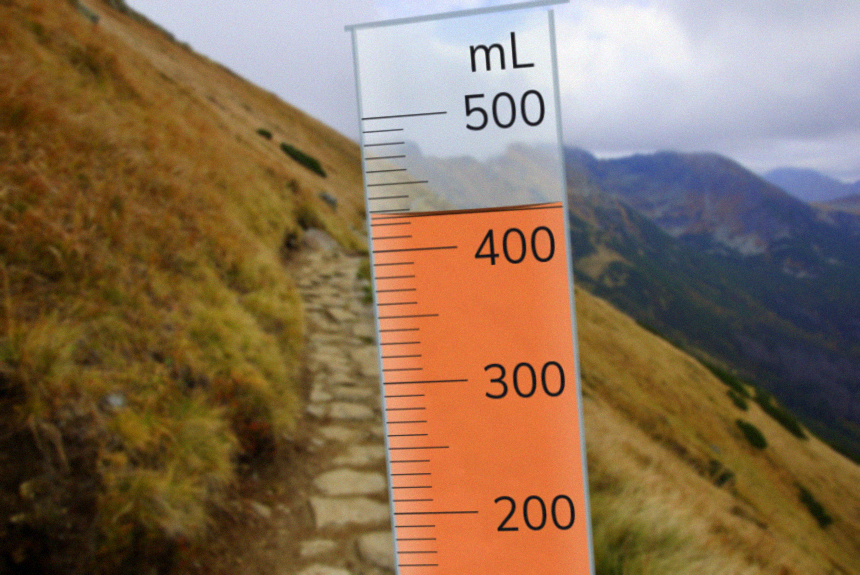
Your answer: 425 mL
